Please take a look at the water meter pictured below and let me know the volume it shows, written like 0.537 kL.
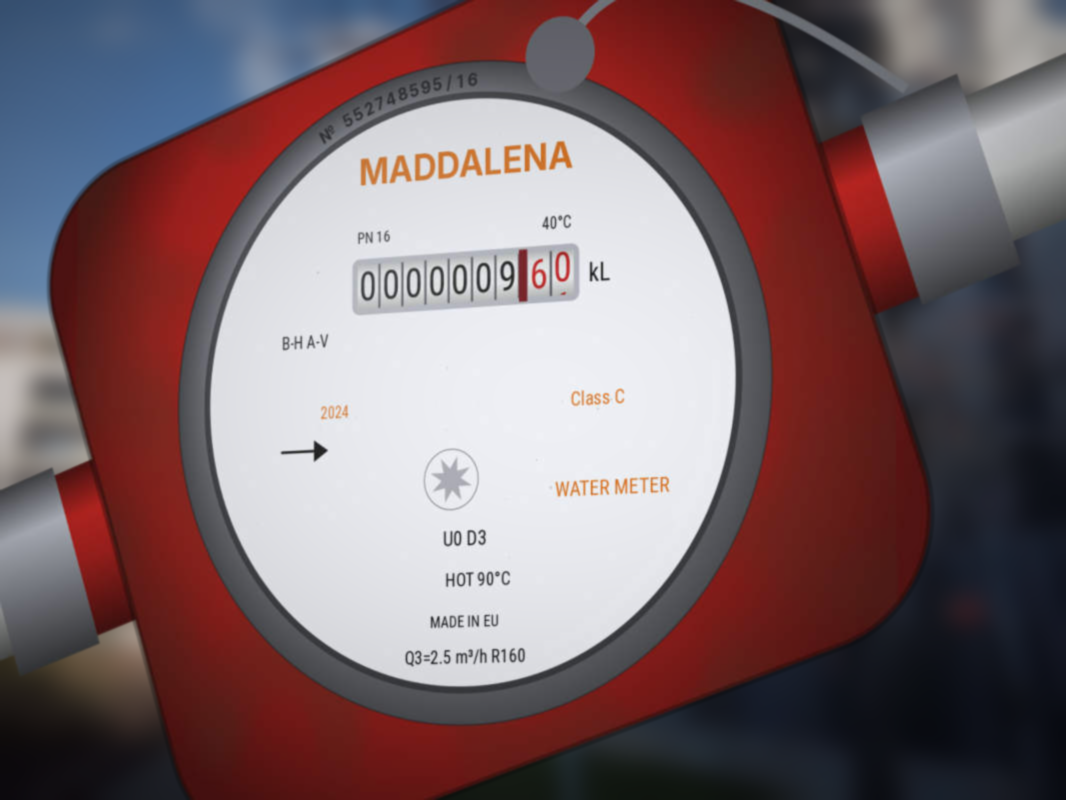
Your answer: 9.60 kL
